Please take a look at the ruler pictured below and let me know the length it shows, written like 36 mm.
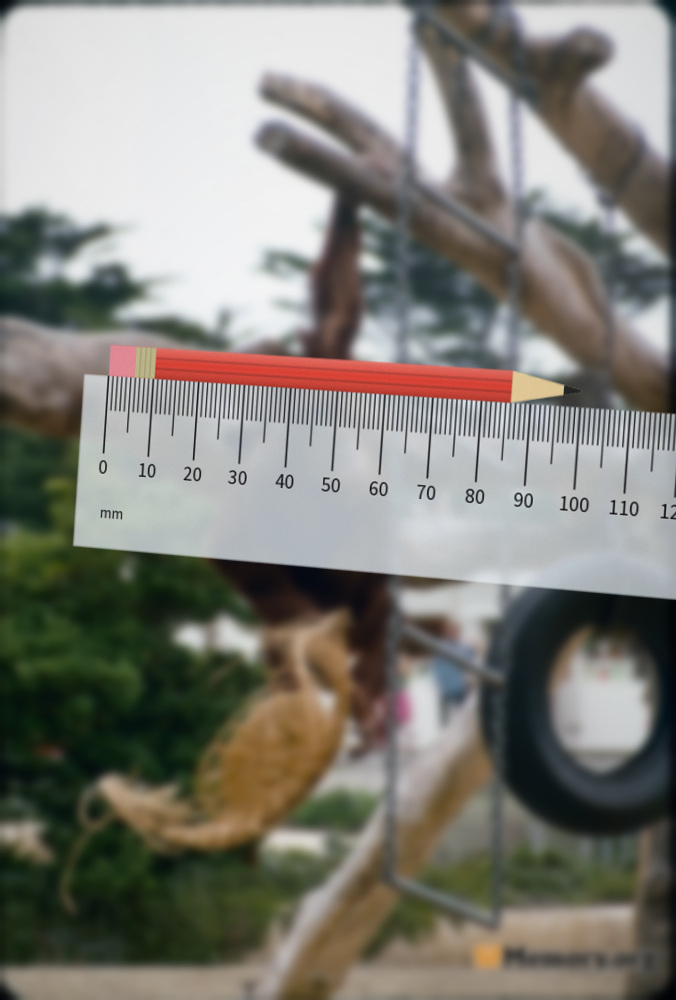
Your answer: 100 mm
